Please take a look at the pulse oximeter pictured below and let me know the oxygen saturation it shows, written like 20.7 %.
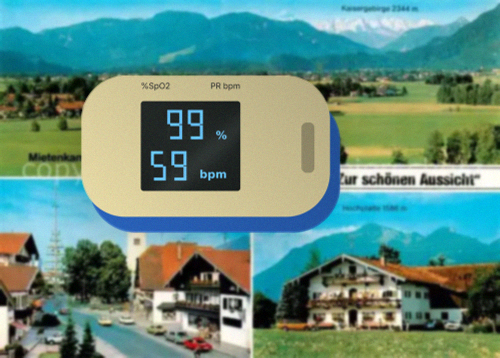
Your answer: 99 %
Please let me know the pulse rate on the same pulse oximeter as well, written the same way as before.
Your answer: 59 bpm
